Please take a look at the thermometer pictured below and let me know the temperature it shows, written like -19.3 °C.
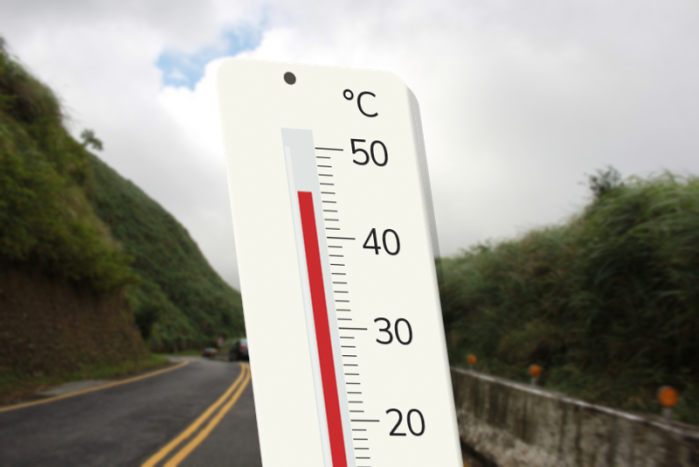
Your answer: 45 °C
